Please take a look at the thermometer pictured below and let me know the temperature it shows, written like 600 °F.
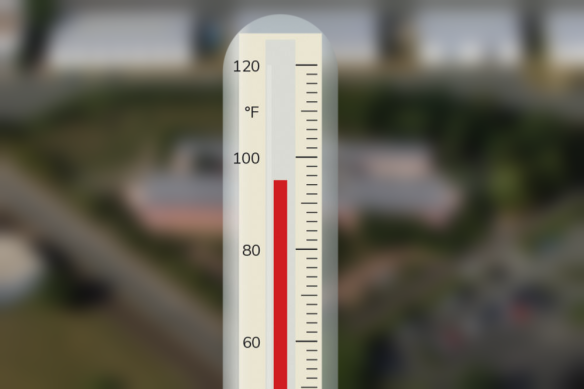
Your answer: 95 °F
